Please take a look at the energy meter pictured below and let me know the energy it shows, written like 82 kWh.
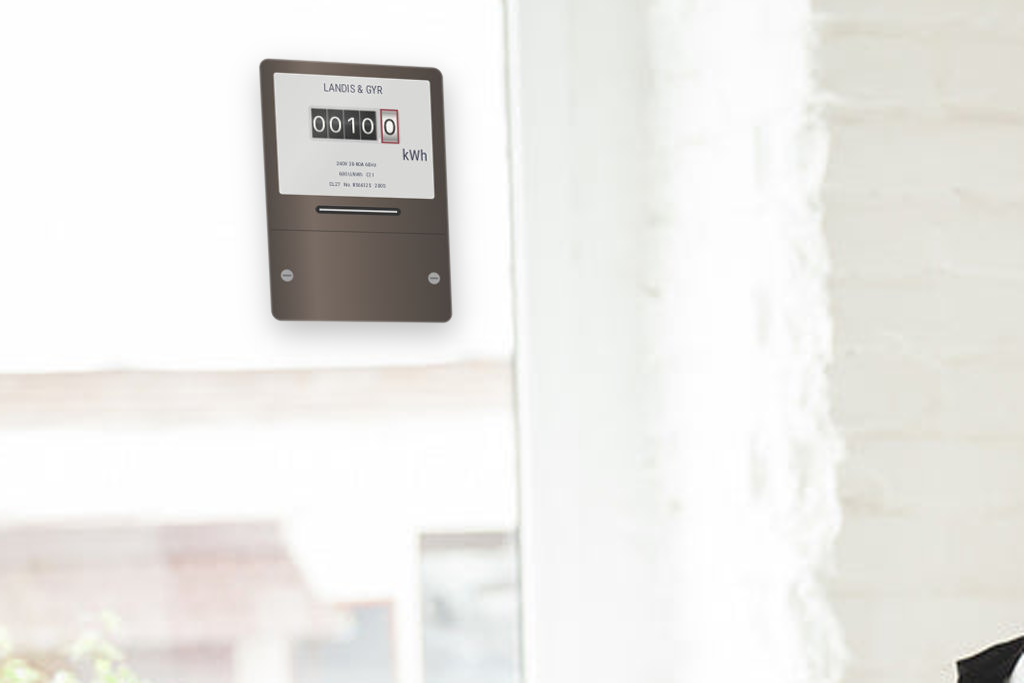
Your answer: 10.0 kWh
